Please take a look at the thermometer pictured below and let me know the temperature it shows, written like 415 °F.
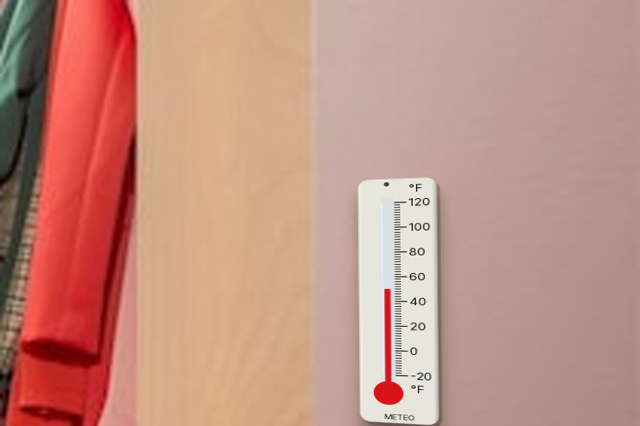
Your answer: 50 °F
